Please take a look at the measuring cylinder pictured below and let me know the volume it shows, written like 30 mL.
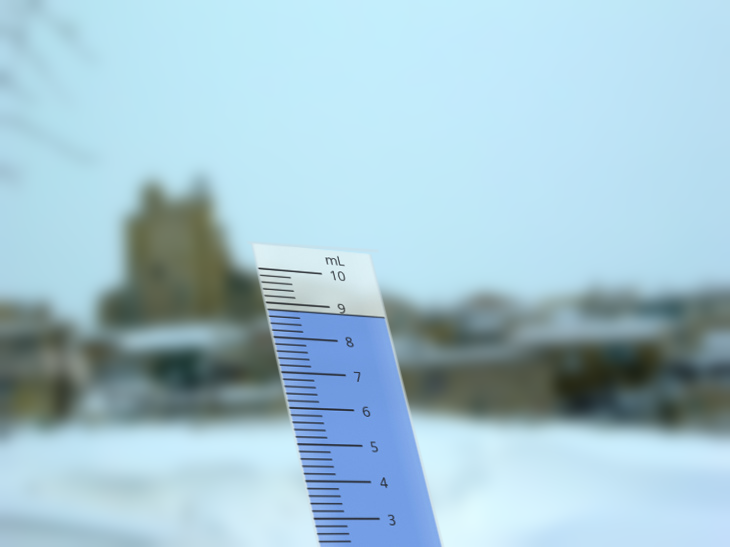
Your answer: 8.8 mL
